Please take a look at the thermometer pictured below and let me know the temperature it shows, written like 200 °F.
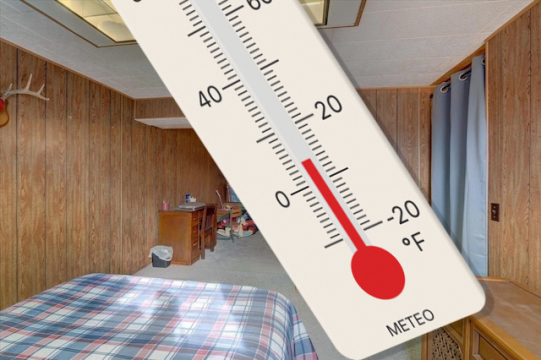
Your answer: 8 °F
